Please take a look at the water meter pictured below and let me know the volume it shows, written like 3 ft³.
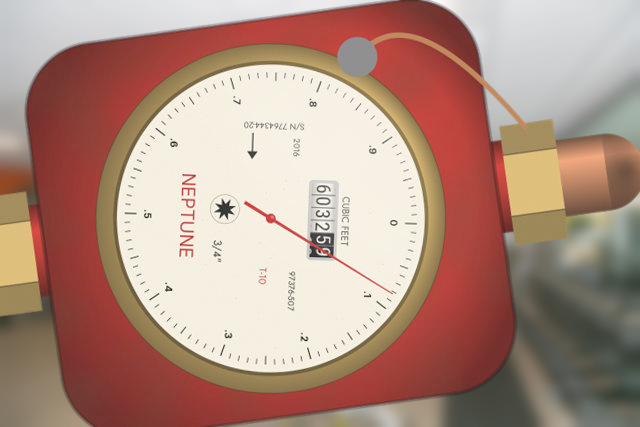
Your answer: 603259.08 ft³
